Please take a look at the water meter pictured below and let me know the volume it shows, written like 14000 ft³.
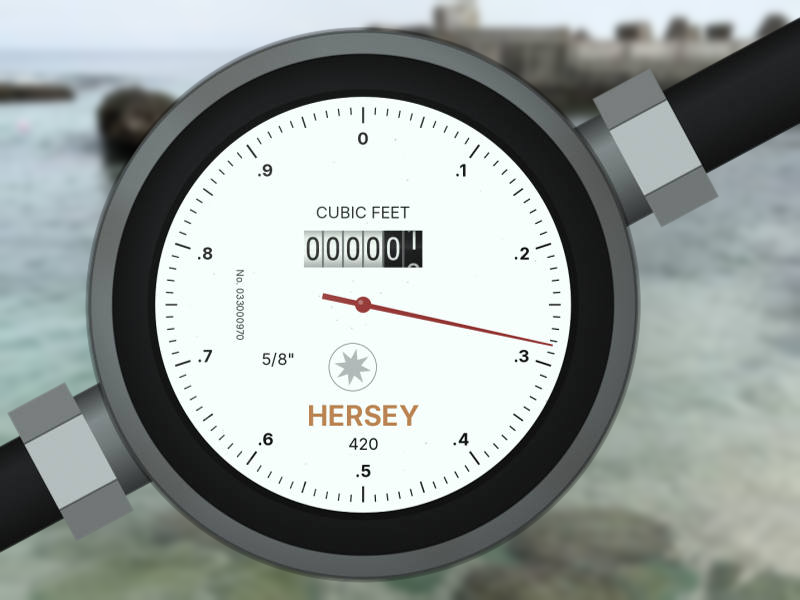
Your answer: 1.28 ft³
